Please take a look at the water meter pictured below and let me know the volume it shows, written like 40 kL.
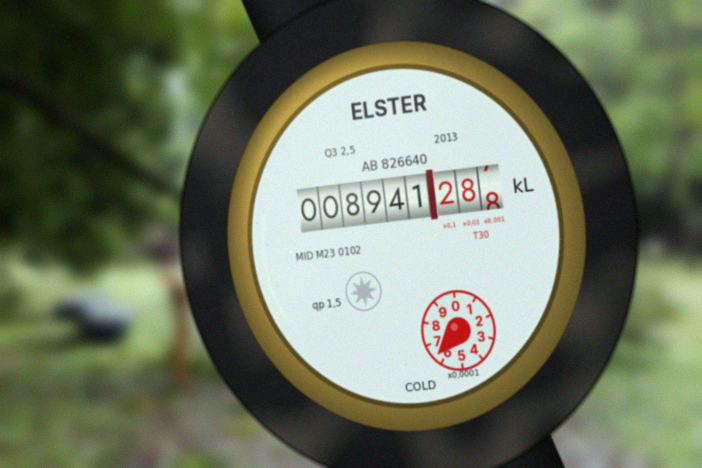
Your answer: 8941.2876 kL
